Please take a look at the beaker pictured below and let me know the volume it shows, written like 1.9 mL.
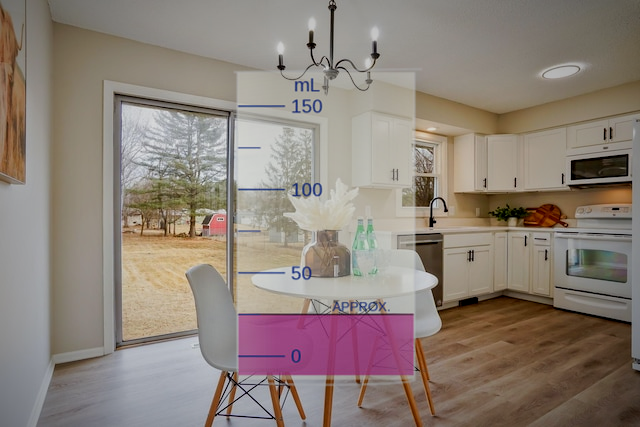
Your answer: 25 mL
